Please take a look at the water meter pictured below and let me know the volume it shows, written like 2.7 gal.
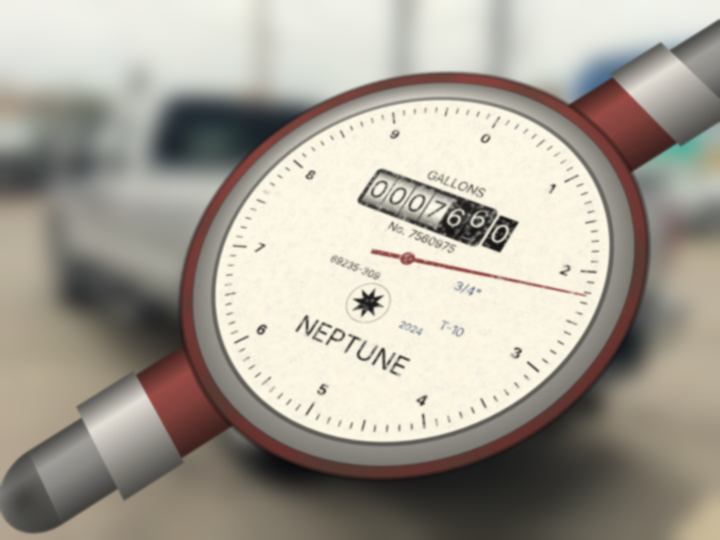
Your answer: 7662.2 gal
